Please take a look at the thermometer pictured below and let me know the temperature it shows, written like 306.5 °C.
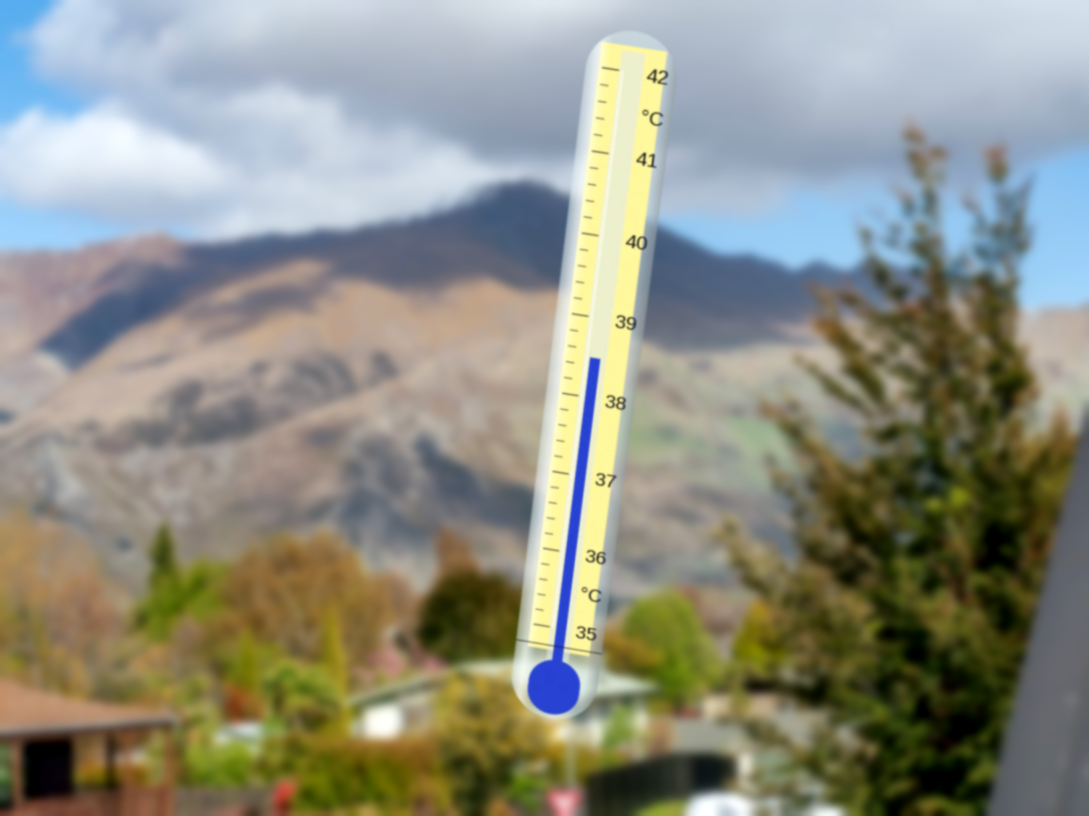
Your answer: 38.5 °C
